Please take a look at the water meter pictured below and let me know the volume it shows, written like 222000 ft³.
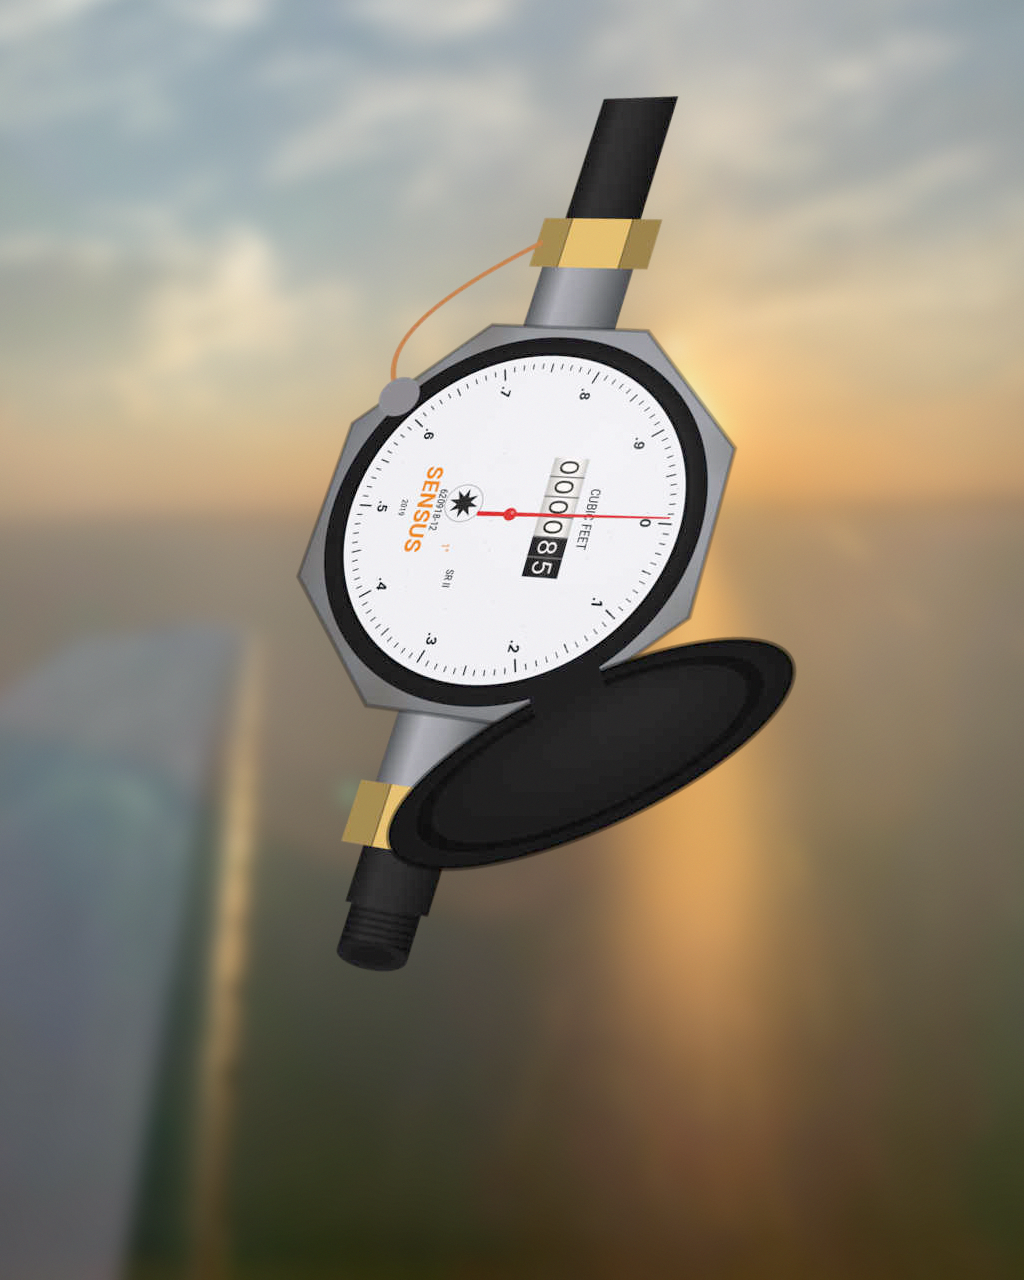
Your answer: 84.99 ft³
